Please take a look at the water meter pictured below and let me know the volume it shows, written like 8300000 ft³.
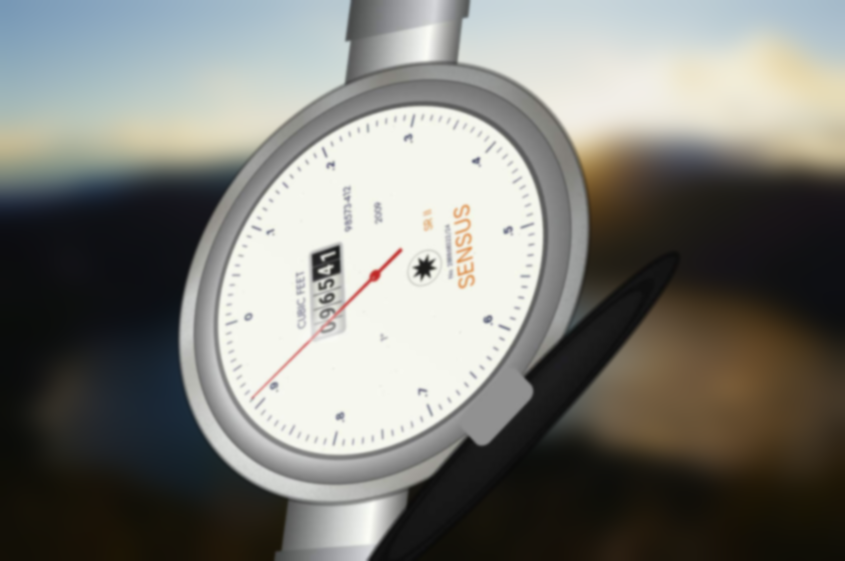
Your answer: 96540.91 ft³
